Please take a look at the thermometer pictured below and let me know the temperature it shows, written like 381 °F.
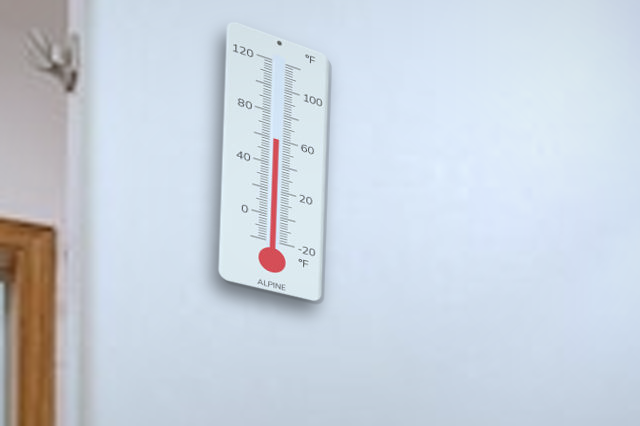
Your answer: 60 °F
